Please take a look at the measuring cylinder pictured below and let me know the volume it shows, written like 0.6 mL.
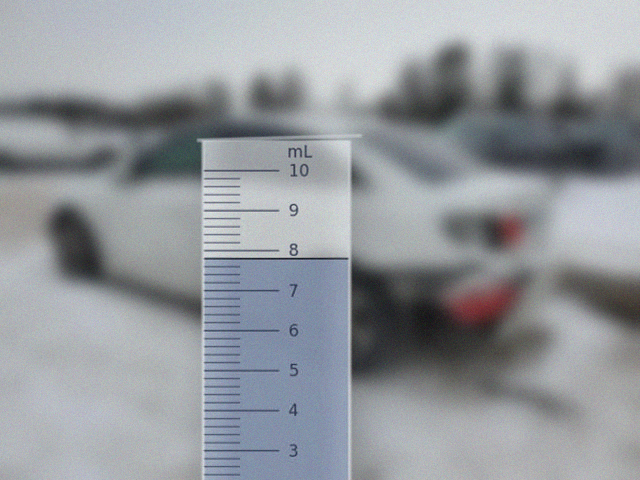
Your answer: 7.8 mL
